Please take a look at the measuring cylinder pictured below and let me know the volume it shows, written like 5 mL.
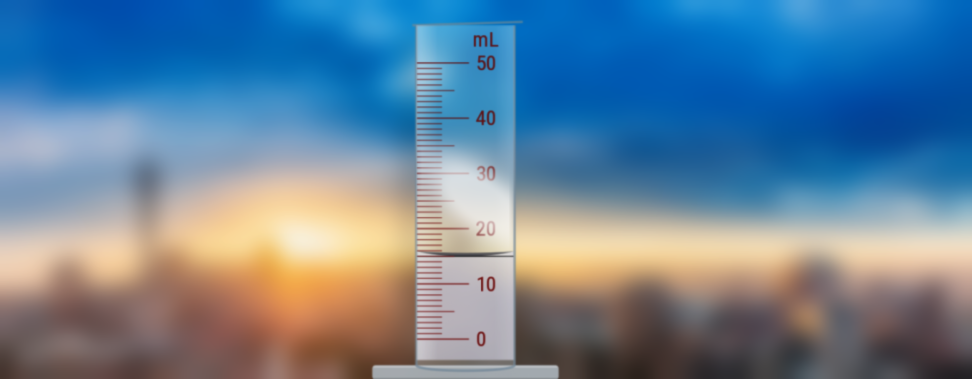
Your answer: 15 mL
